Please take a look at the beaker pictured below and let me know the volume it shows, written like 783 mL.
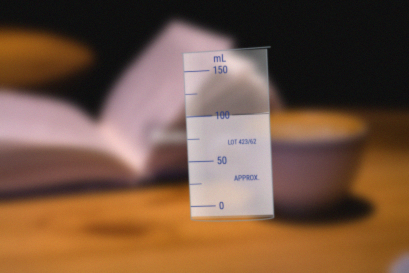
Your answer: 100 mL
